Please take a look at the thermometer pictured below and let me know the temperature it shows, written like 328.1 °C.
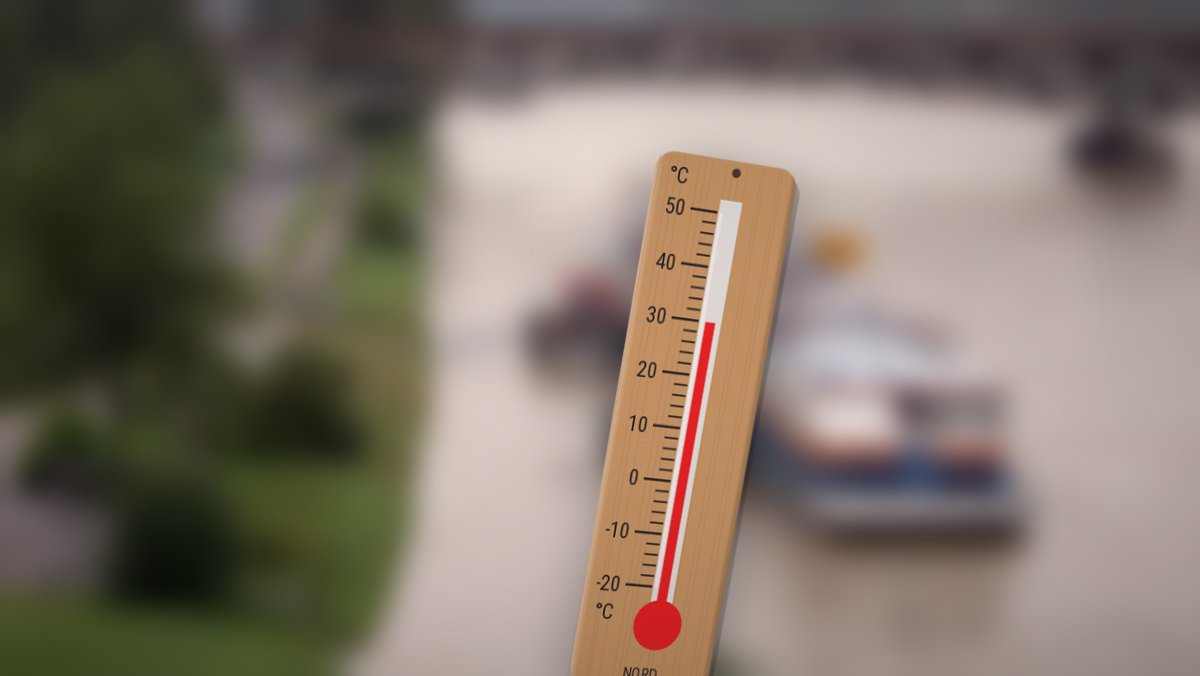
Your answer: 30 °C
